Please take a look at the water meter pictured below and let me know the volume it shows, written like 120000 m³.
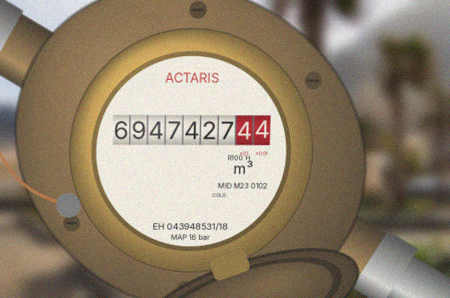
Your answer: 6947427.44 m³
